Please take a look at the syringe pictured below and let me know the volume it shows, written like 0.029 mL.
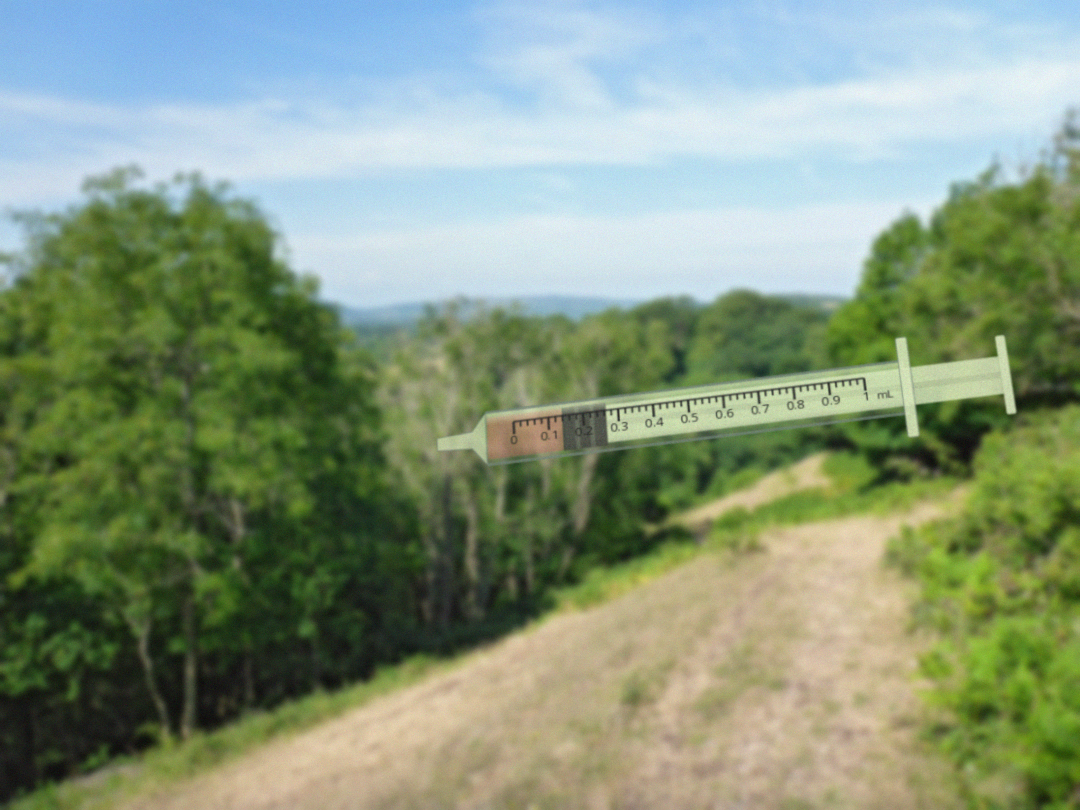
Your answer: 0.14 mL
